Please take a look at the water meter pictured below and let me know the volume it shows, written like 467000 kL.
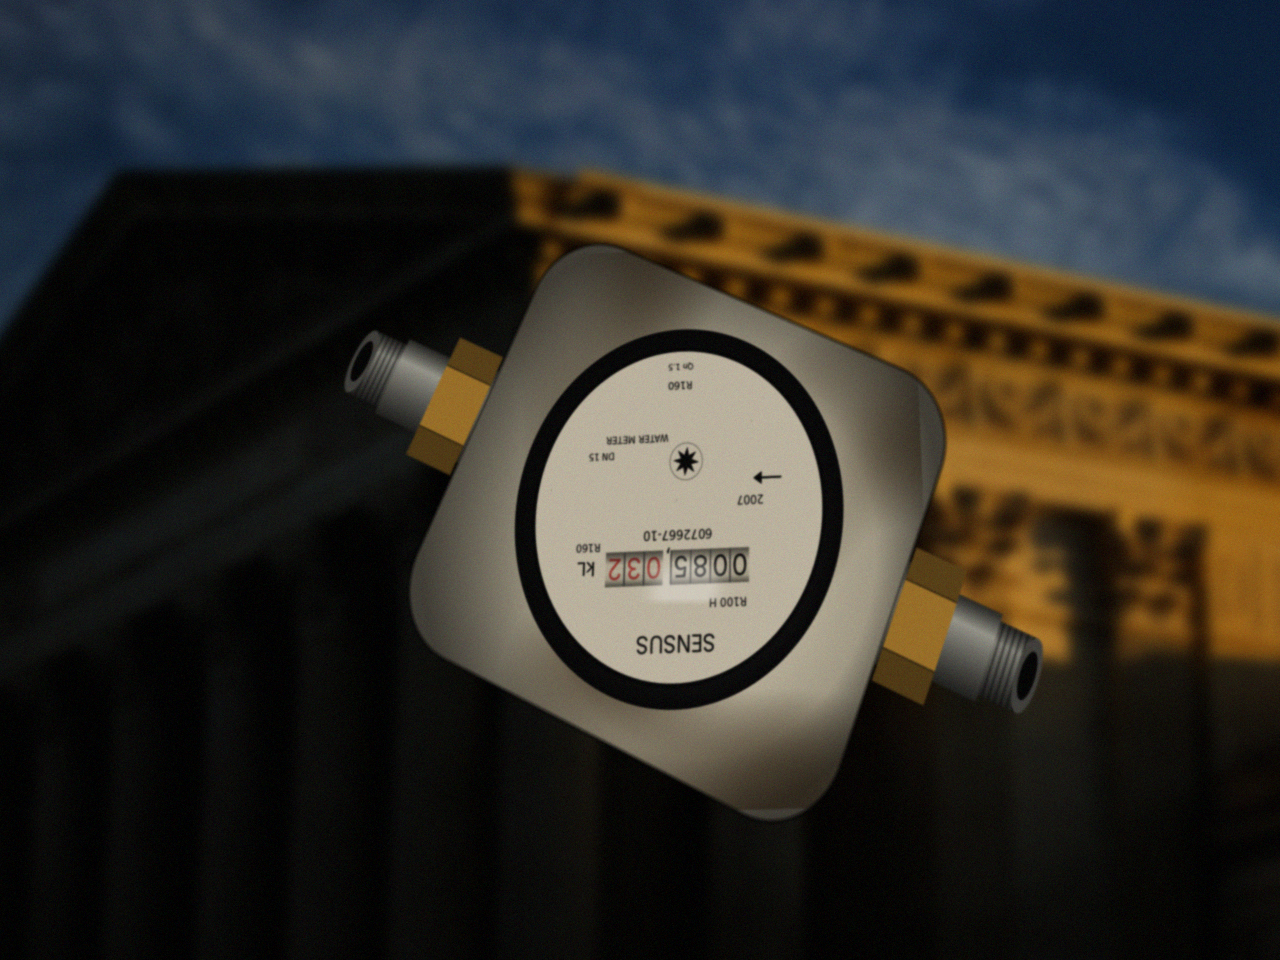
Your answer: 85.032 kL
